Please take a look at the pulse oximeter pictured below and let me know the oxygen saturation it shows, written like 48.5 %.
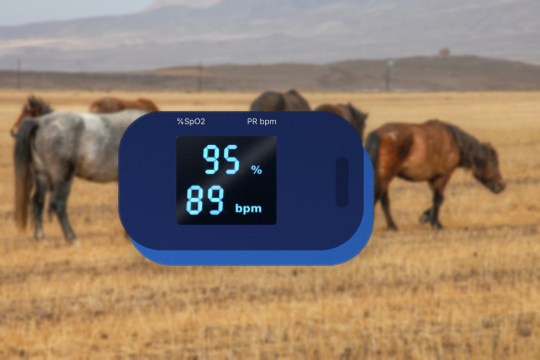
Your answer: 95 %
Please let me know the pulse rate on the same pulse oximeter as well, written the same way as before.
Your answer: 89 bpm
